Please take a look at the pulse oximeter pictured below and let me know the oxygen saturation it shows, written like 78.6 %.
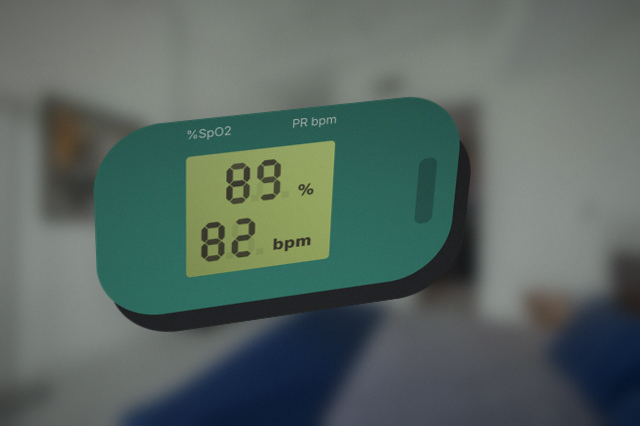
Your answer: 89 %
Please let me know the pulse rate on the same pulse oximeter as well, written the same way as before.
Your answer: 82 bpm
